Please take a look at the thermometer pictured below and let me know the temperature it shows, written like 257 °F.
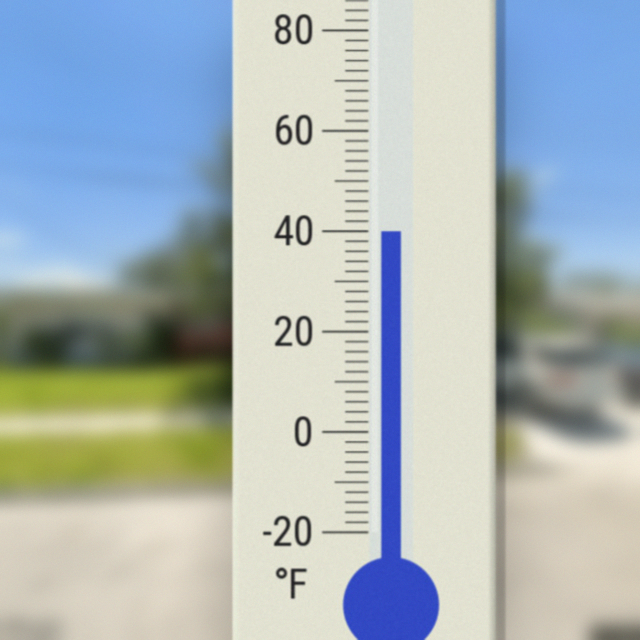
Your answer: 40 °F
